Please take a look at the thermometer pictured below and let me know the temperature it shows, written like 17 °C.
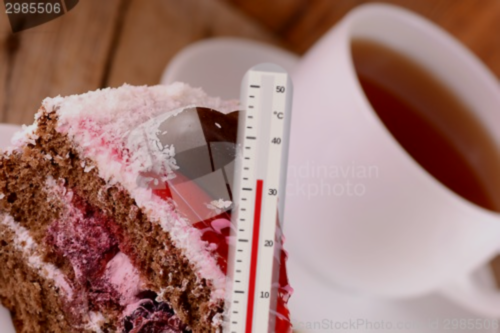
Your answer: 32 °C
